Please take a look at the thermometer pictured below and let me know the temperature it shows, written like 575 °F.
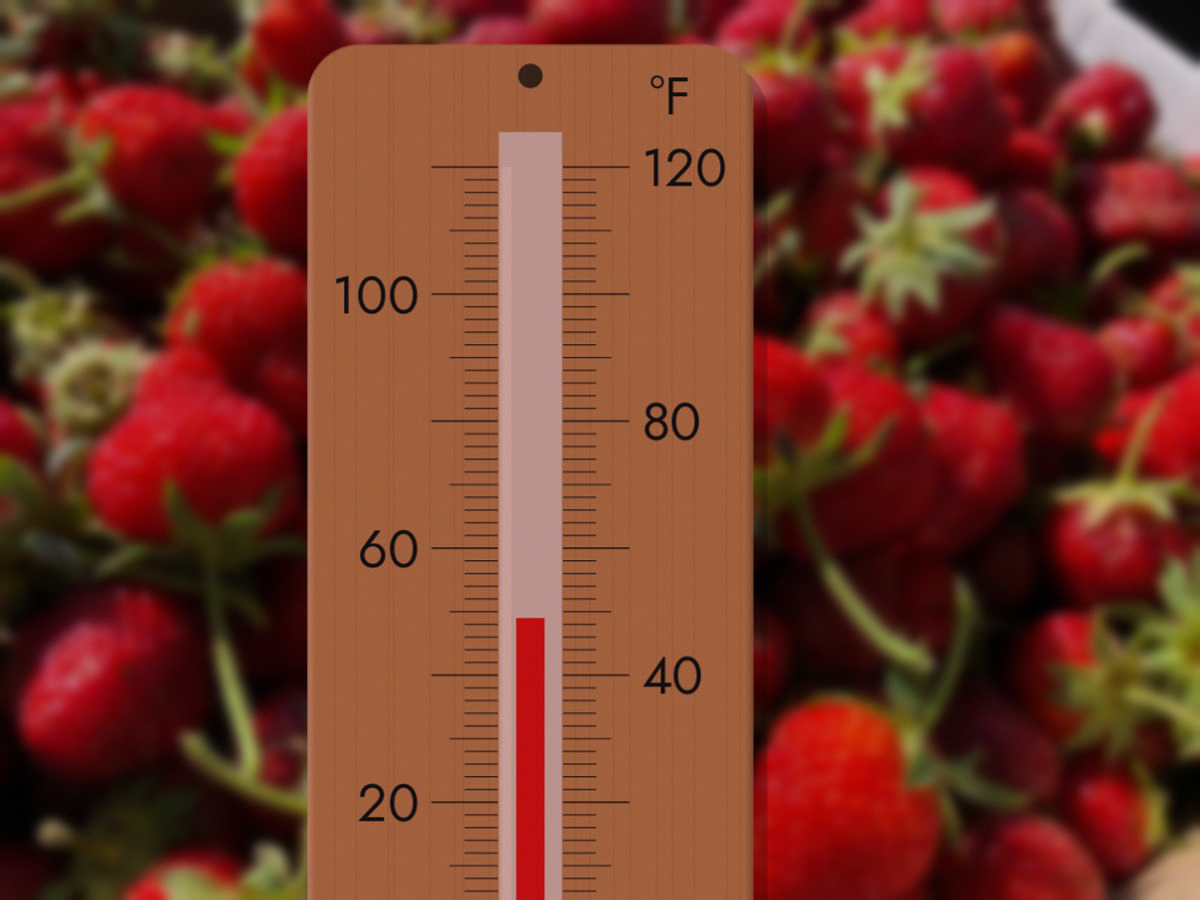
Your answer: 49 °F
